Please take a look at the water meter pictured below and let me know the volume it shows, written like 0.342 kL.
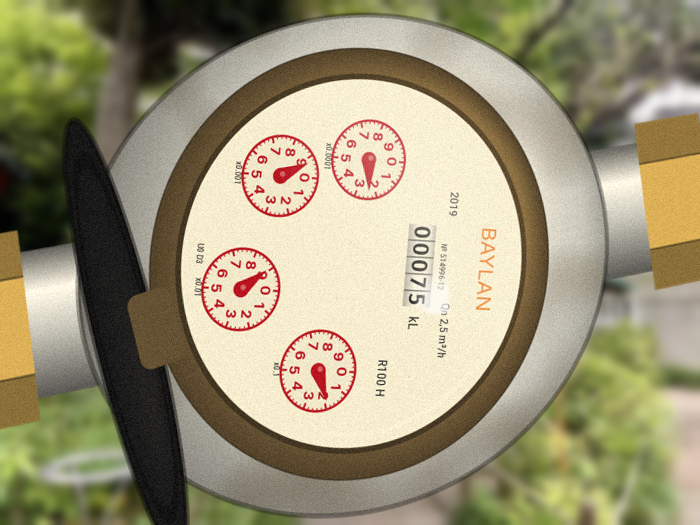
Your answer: 75.1892 kL
